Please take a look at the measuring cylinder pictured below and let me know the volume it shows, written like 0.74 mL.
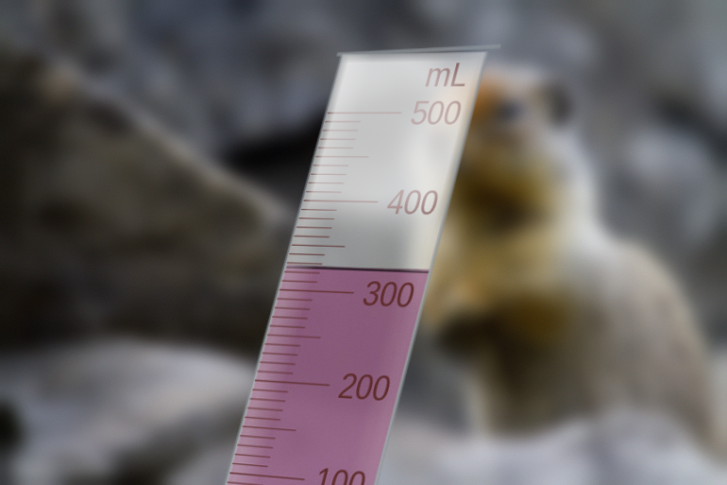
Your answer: 325 mL
